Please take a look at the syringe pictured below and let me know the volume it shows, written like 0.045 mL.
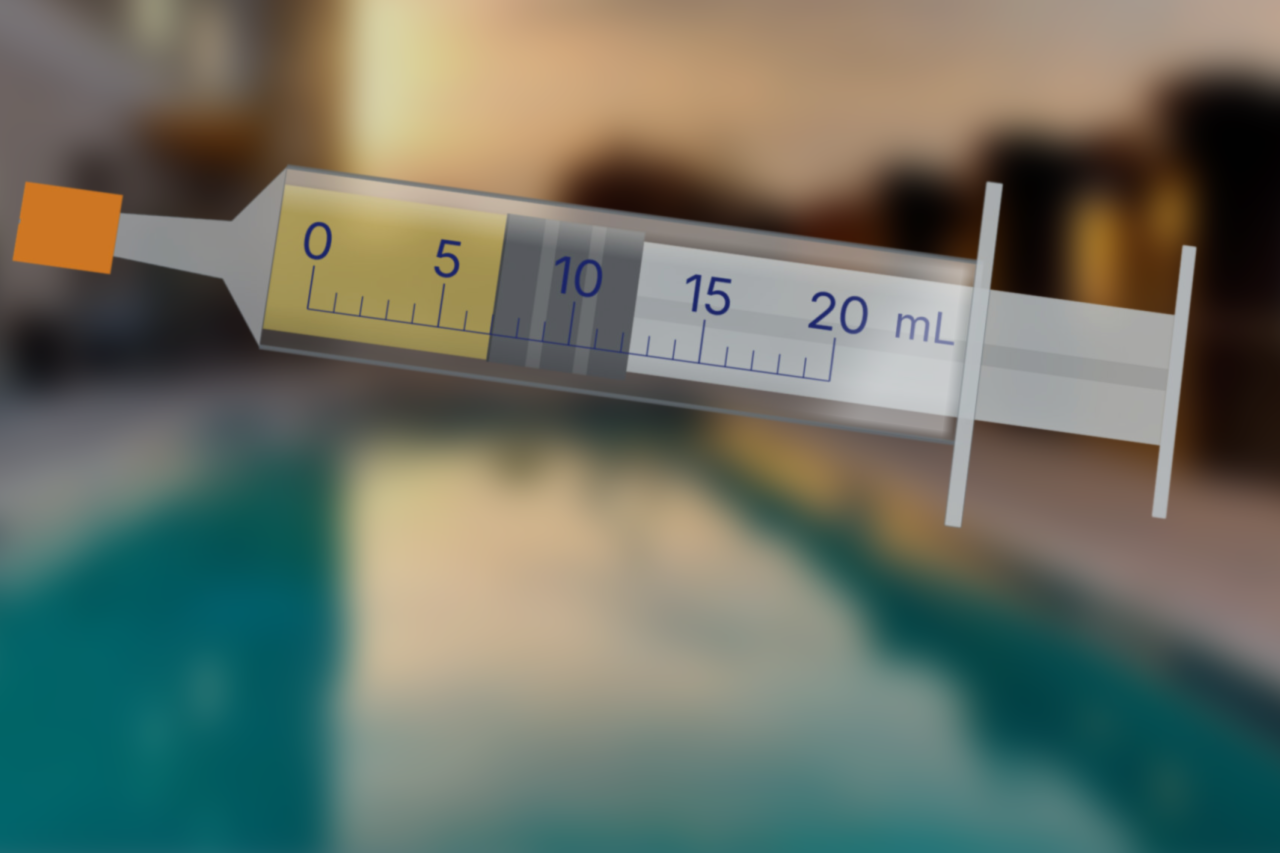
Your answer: 7 mL
